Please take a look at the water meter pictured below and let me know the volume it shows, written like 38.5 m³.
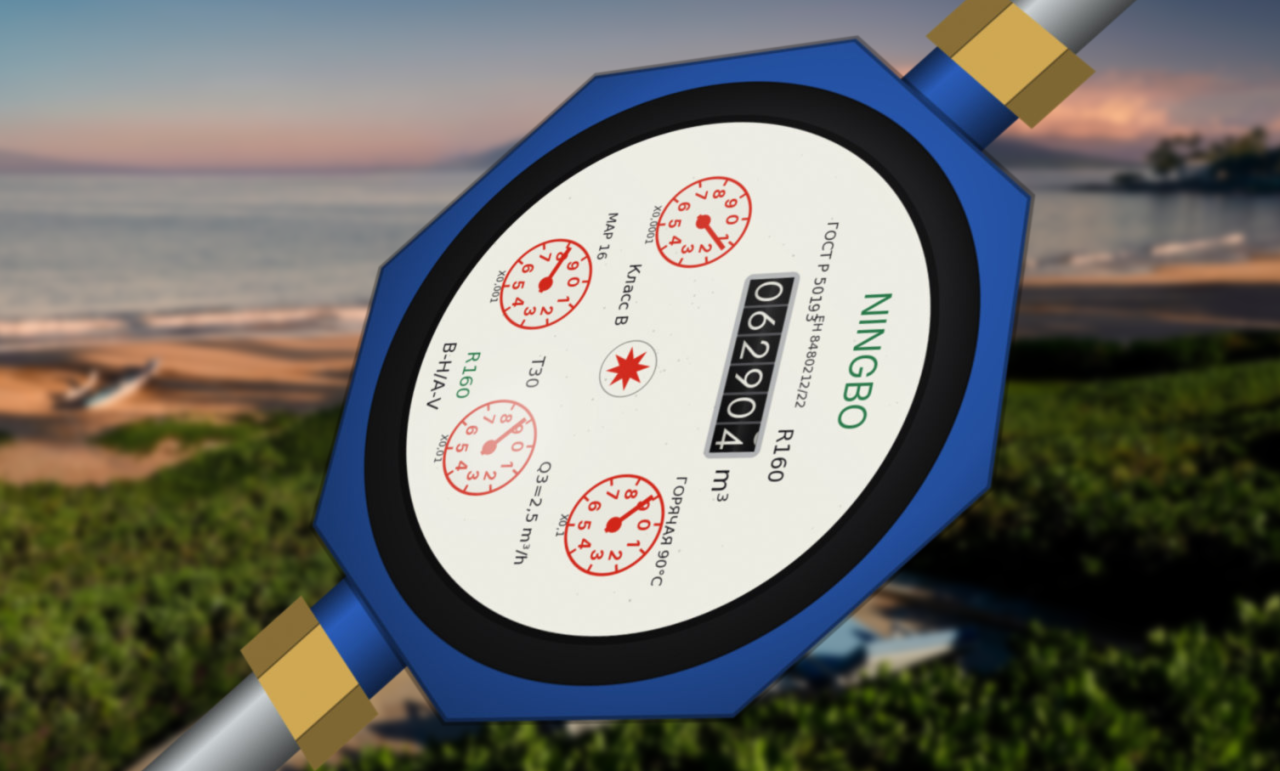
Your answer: 62903.8881 m³
